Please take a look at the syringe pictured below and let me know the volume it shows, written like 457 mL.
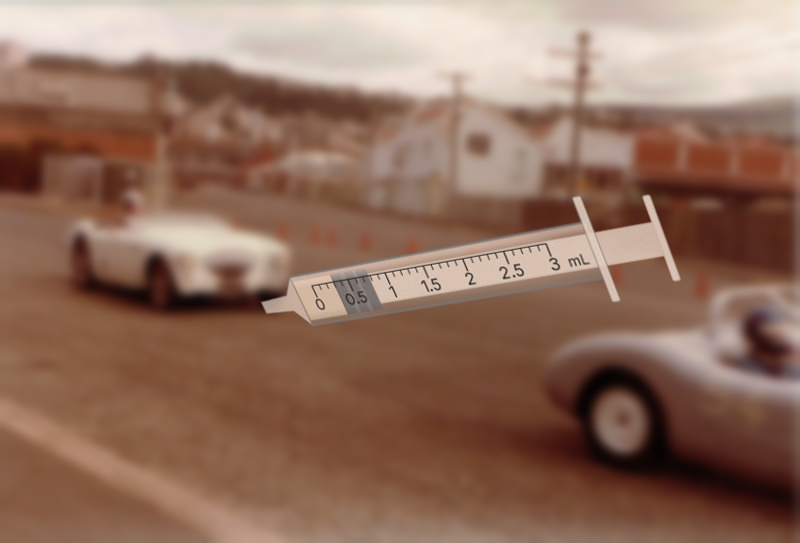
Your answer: 0.3 mL
